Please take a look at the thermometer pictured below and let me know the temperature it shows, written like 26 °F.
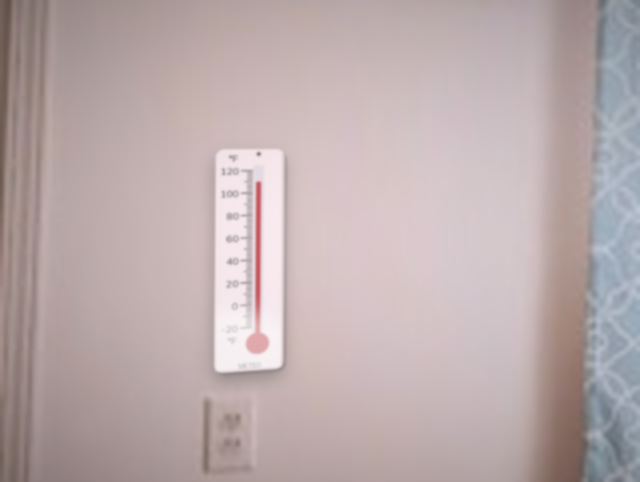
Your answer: 110 °F
